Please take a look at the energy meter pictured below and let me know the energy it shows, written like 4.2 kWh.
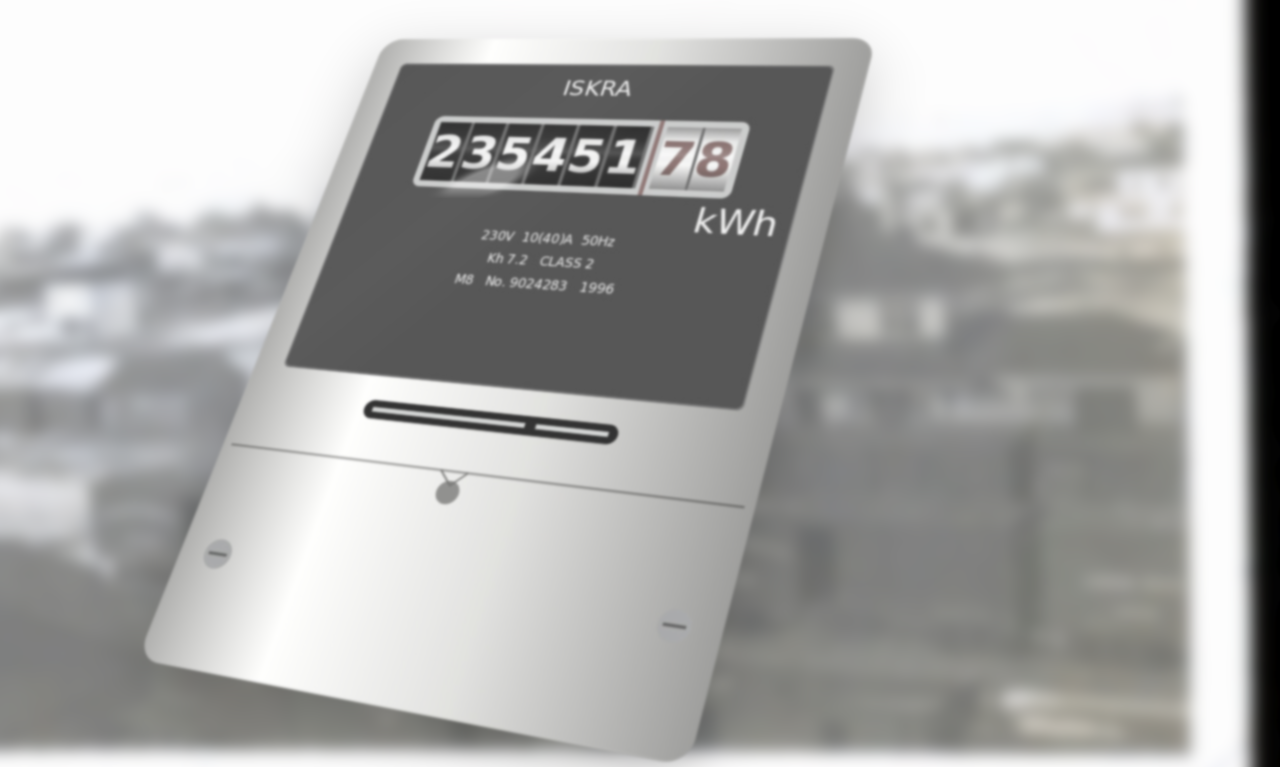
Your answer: 235451.78 kWh
